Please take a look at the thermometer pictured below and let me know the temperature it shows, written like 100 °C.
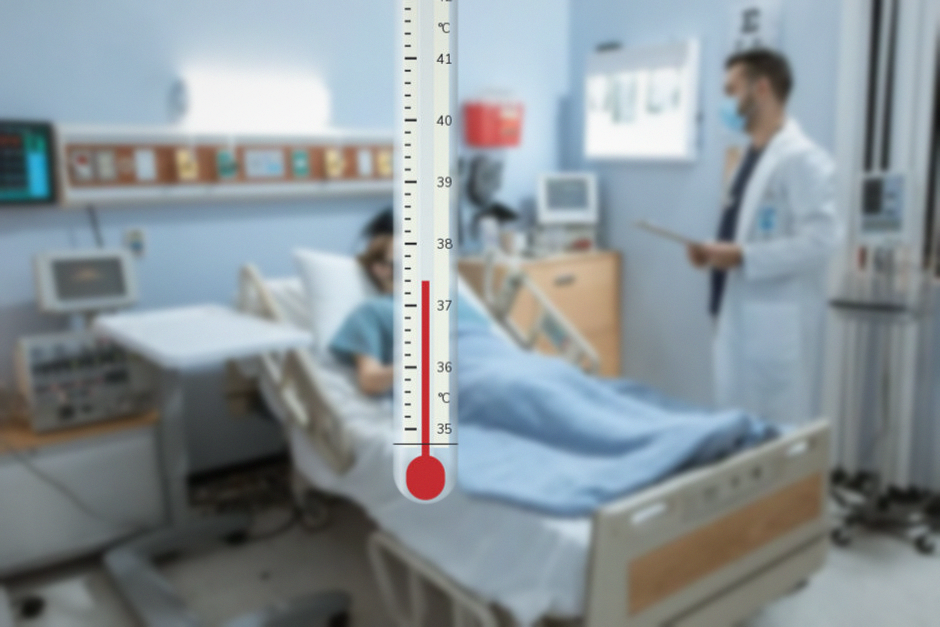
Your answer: 37.4 °C
